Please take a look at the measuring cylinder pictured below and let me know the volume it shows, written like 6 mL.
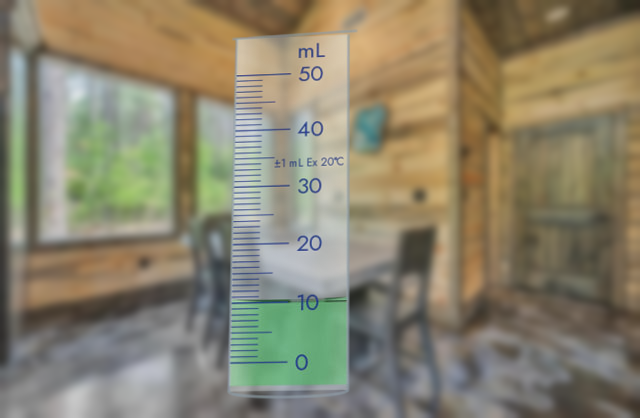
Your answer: 10 mL
